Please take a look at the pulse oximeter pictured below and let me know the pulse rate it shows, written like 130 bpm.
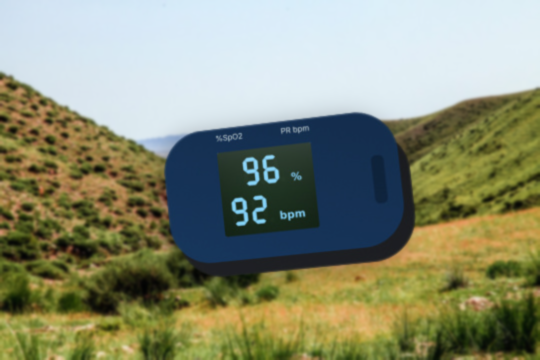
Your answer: 92 bpm
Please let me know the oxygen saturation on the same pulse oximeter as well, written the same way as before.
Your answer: 96 %
